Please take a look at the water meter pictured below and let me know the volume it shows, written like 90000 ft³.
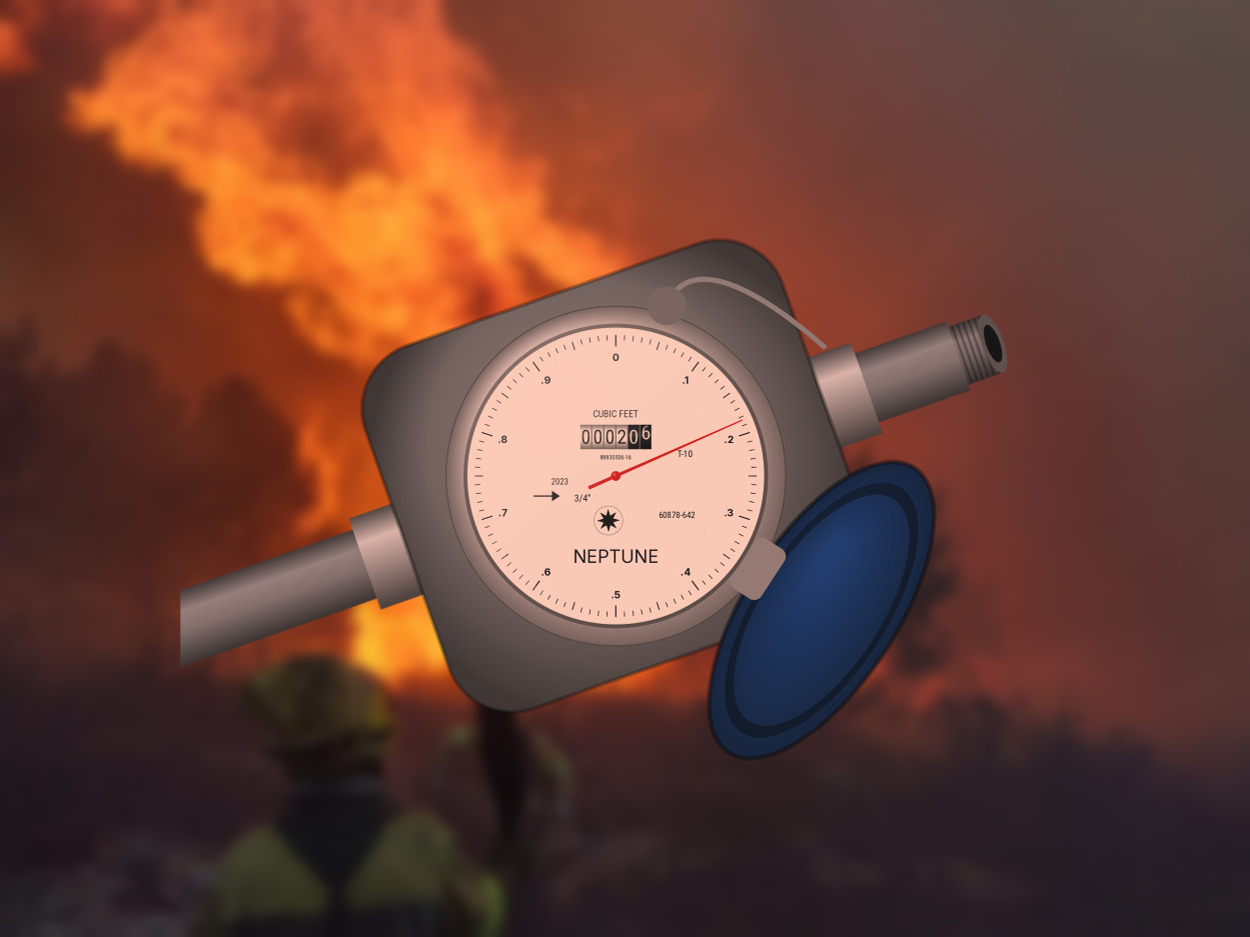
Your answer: 206.18 ft³
